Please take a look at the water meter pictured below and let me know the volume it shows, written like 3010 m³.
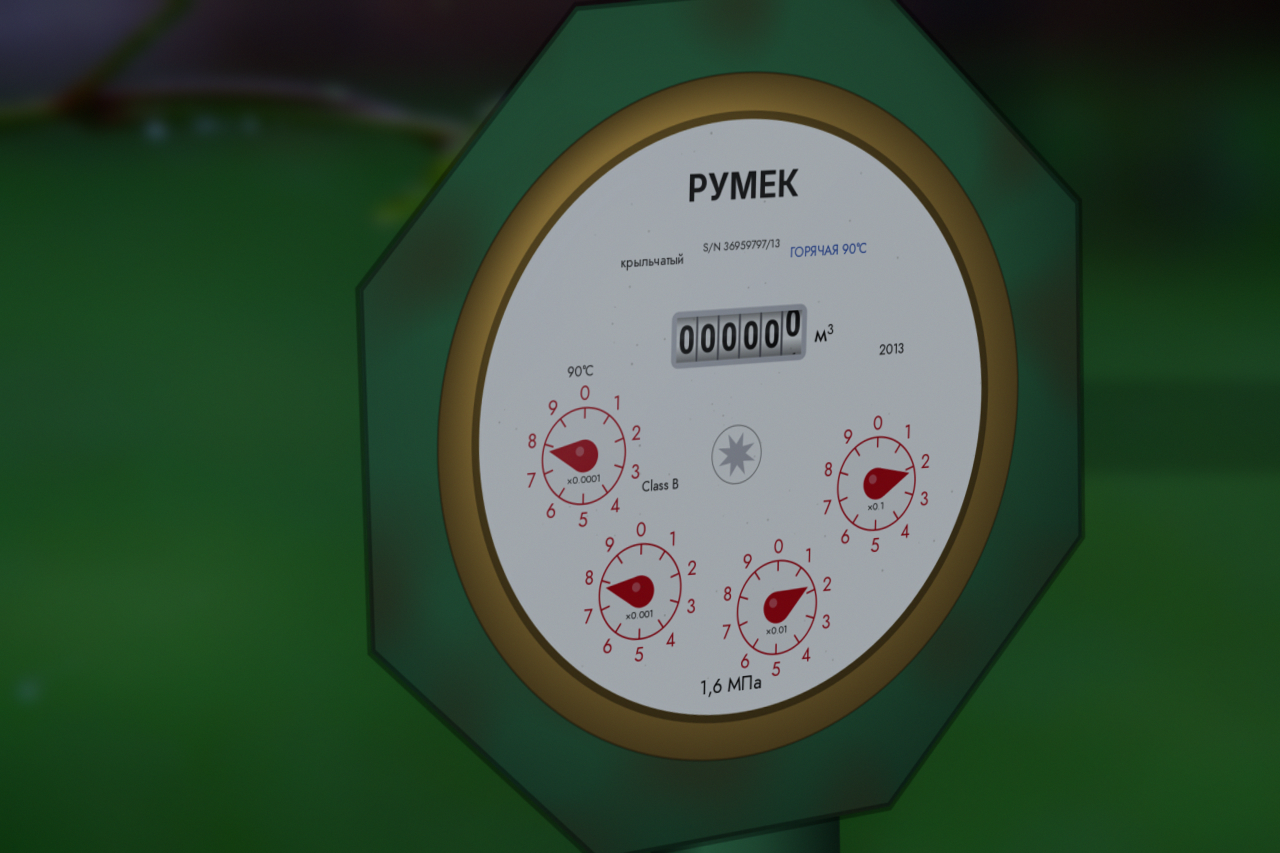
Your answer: 0.2177 m³
